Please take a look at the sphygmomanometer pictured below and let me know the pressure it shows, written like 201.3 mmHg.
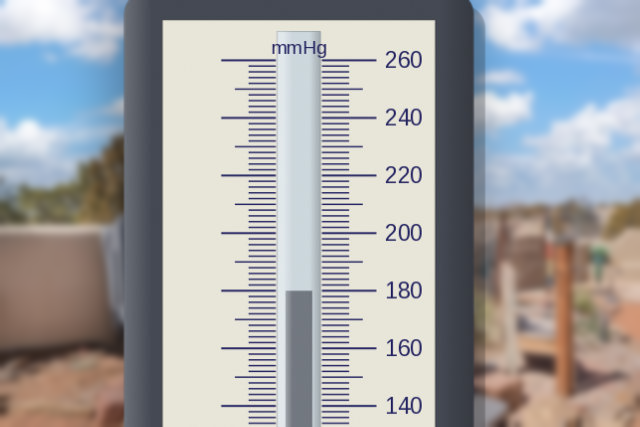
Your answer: 180 mmHg
